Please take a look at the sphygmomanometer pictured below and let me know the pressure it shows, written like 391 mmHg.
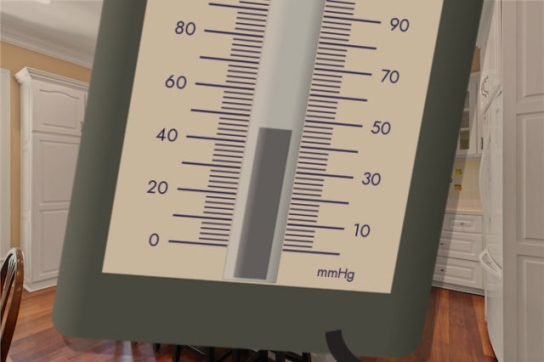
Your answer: 46 mmHg
